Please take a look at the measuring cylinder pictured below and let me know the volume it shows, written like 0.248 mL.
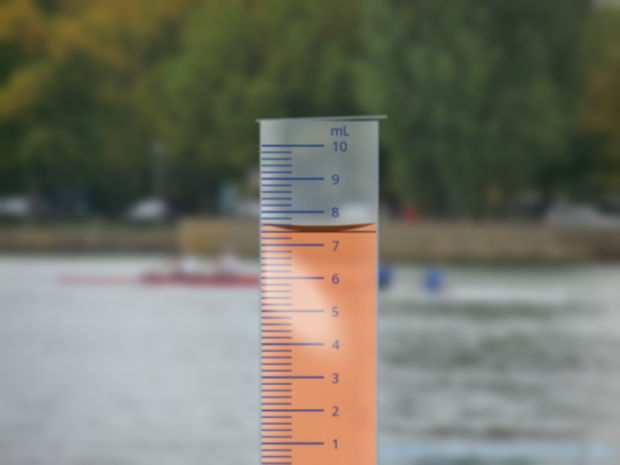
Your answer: 7.4 mL
